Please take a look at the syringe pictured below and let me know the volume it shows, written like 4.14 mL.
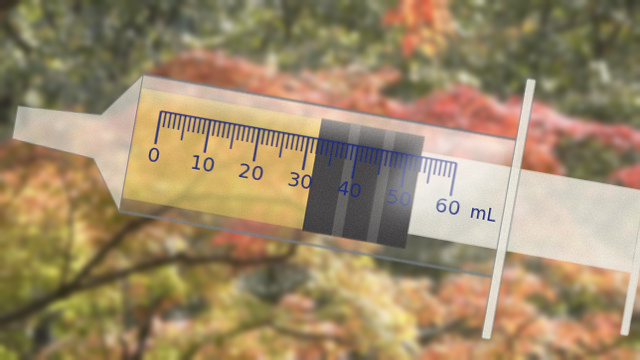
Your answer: 32 mL
